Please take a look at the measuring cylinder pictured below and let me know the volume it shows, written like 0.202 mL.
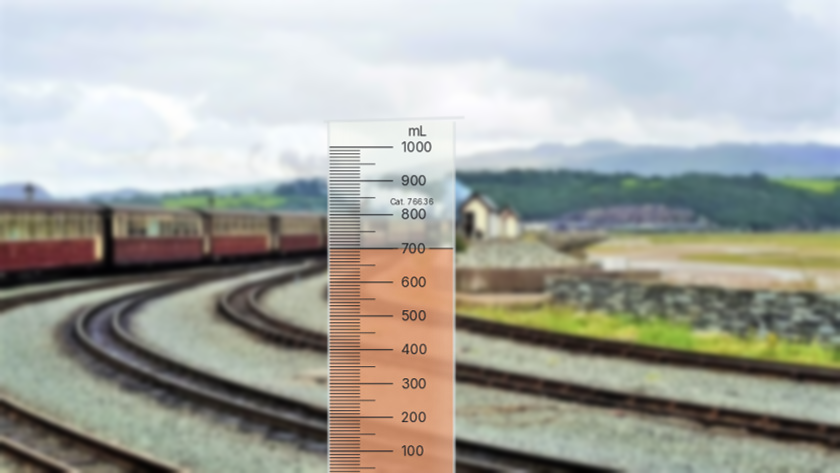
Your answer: 700 mL
